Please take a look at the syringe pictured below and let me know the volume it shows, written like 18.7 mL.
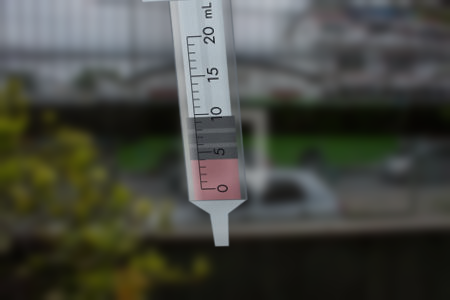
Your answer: 4 mL
